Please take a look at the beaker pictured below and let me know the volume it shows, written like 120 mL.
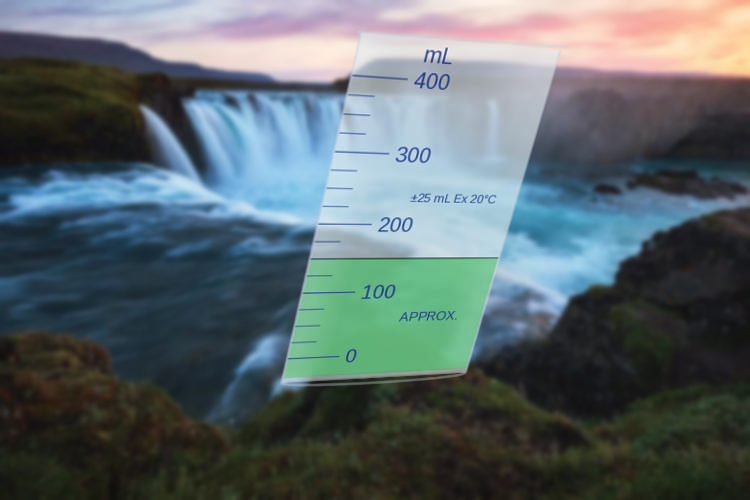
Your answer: 150 mL
